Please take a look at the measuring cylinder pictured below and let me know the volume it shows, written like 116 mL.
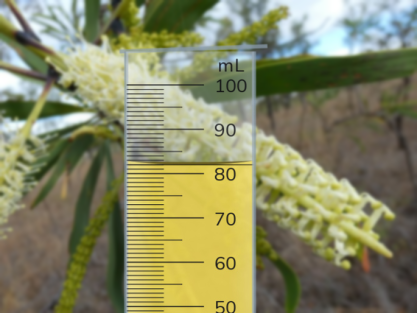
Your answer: 82 mL
